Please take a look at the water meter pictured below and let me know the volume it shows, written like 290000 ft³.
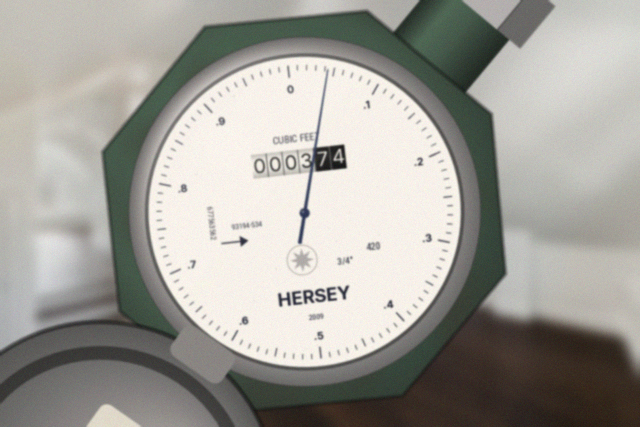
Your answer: 374.04 ft³
